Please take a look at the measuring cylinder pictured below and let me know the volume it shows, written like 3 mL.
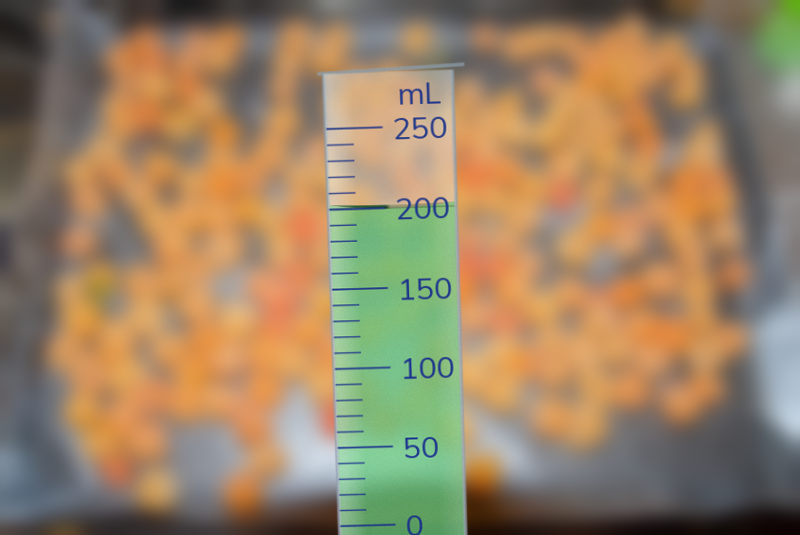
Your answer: 200 mL
